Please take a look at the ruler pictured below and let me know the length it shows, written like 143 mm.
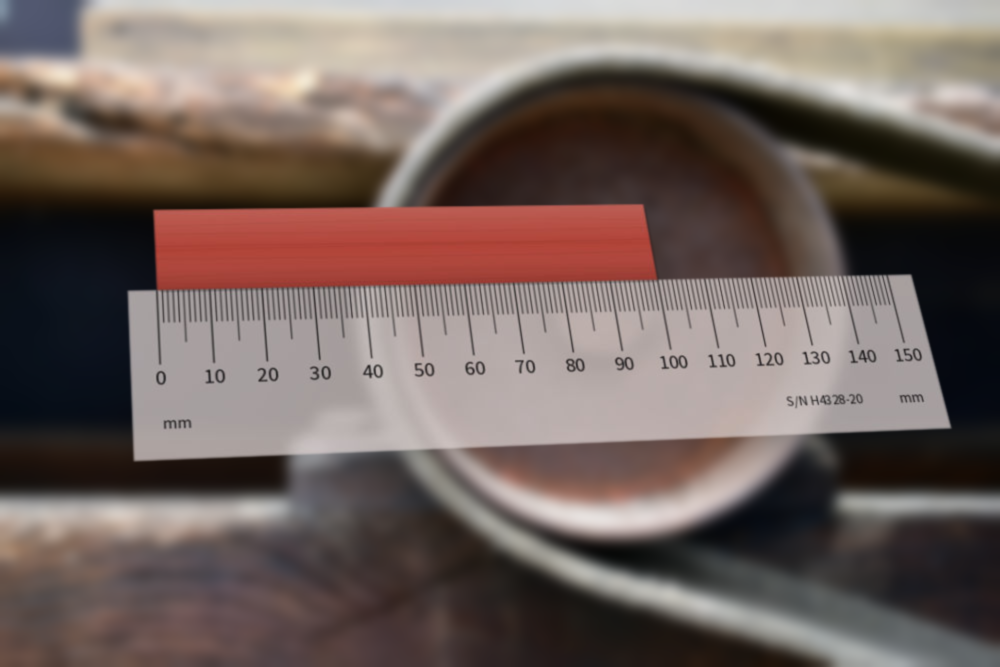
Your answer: 100 mm
